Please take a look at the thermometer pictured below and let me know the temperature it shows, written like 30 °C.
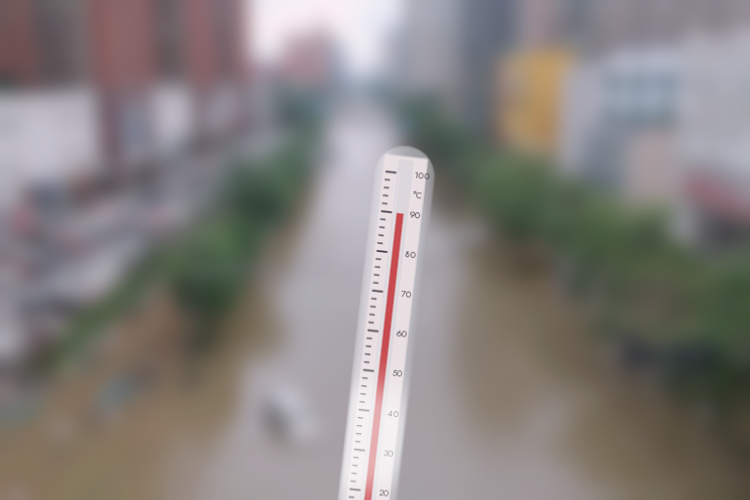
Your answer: 90 °C
